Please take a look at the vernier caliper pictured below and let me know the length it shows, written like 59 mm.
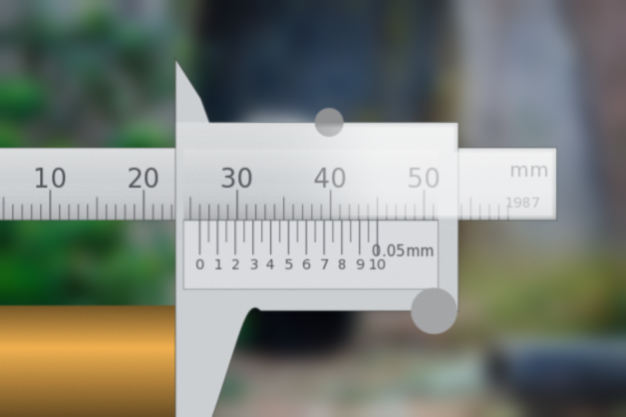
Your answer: 26.0 mm
